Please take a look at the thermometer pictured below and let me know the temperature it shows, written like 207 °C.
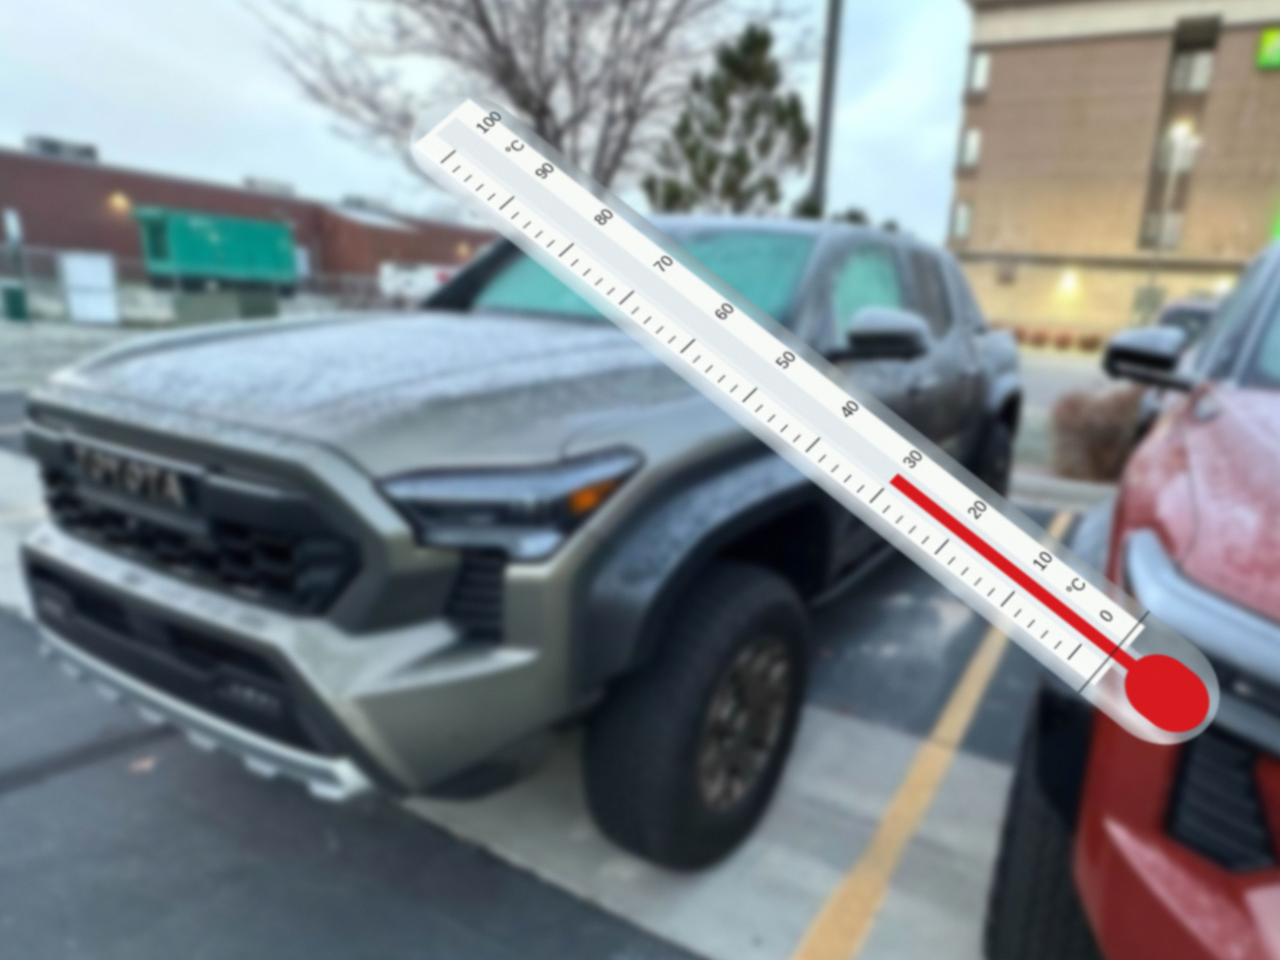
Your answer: 30 °C
